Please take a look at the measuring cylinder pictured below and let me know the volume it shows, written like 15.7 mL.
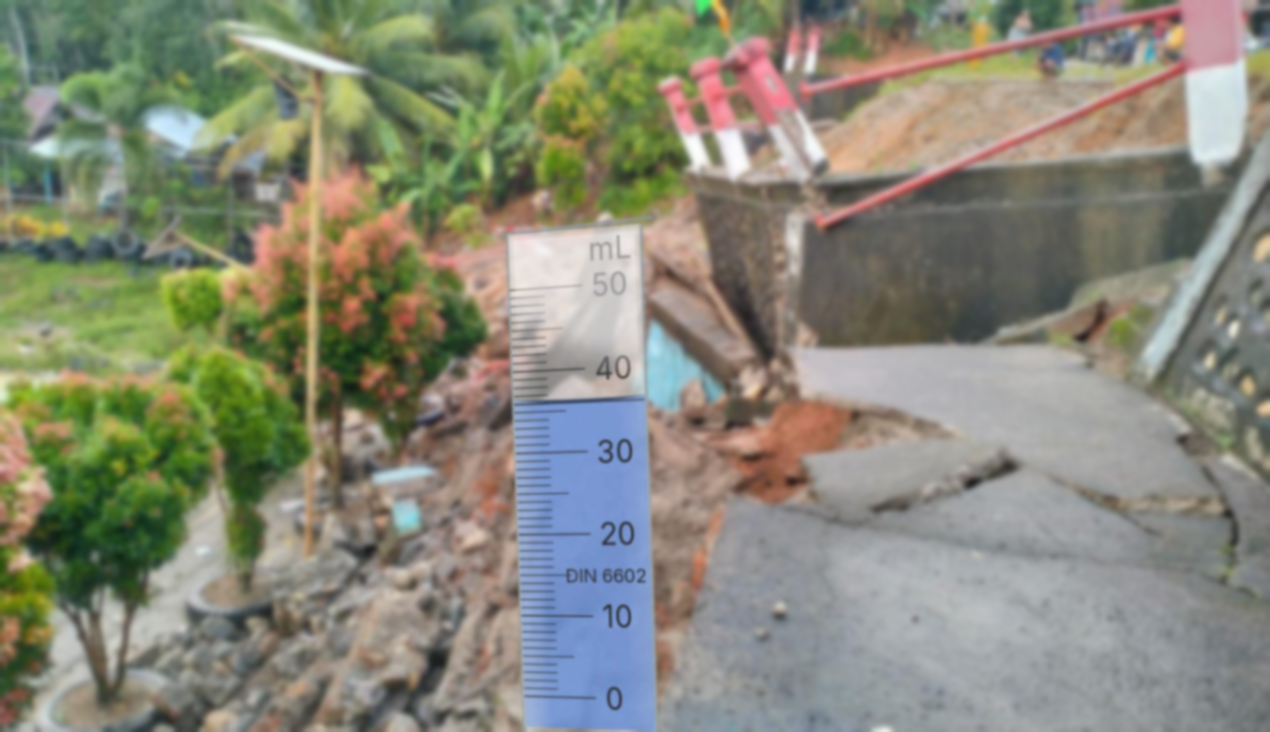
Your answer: 36 mL
